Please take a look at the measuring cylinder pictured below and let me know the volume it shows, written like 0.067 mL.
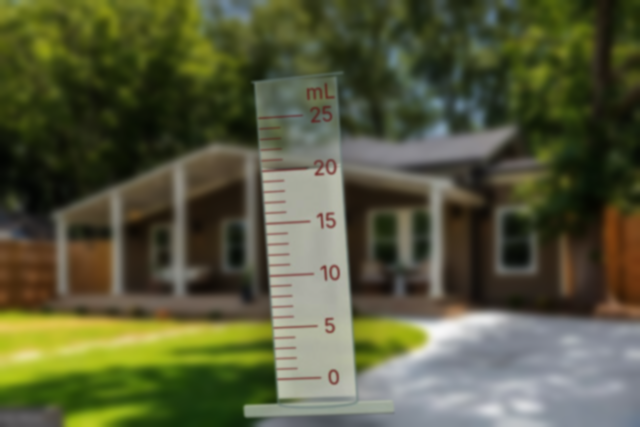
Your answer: 20 mL
